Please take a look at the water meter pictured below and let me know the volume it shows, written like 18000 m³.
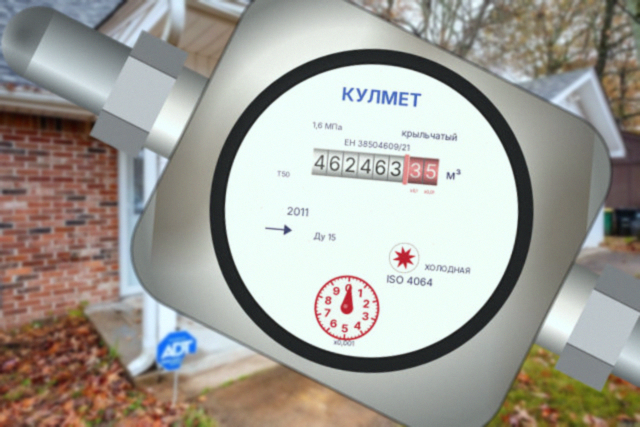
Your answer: 462463.350 m³
